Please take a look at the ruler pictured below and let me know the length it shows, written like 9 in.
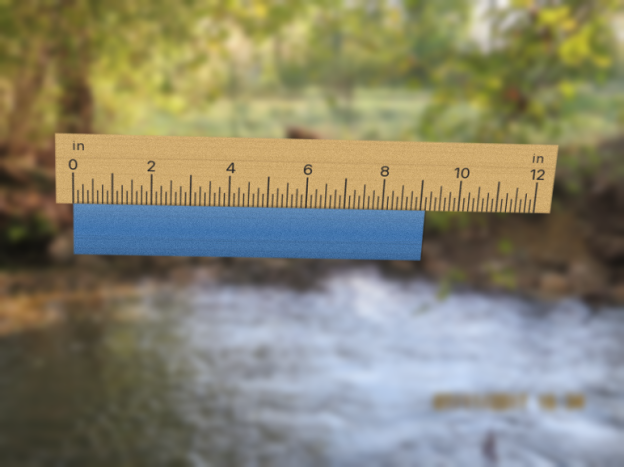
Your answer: 9.125 in
